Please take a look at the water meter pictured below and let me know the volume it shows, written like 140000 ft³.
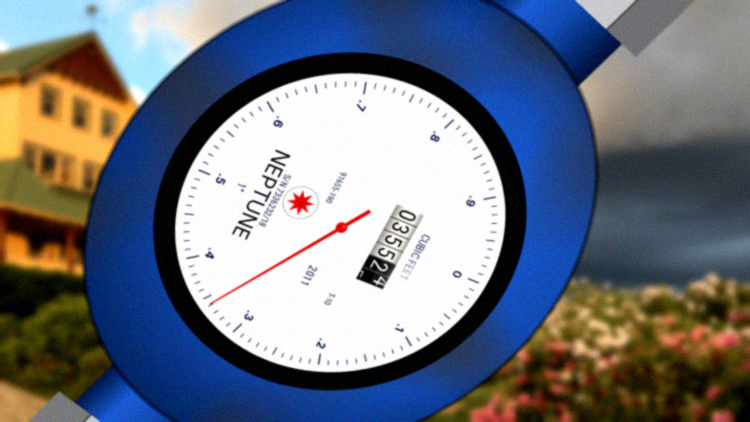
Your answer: 35524.34 ft³
